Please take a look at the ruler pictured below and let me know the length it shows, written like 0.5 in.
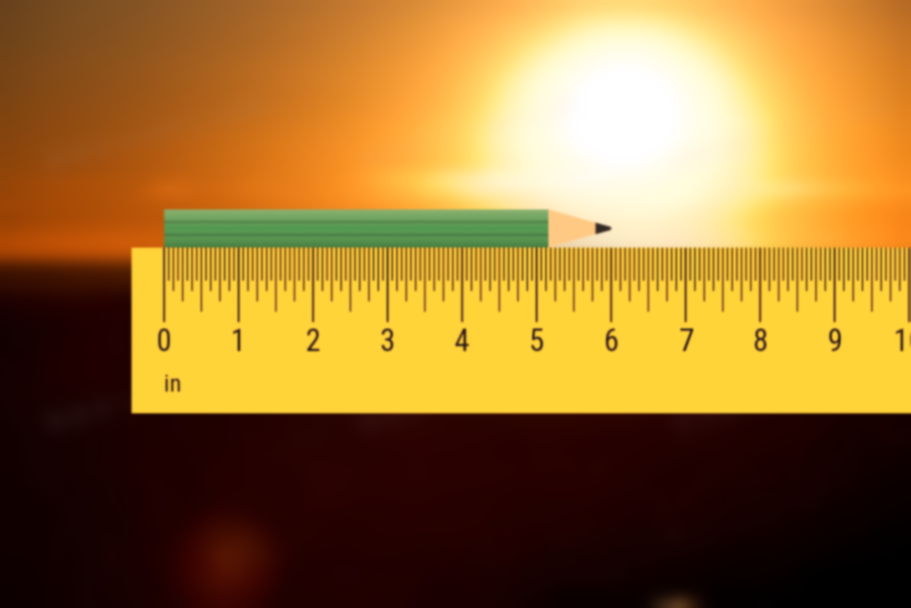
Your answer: 6 in
